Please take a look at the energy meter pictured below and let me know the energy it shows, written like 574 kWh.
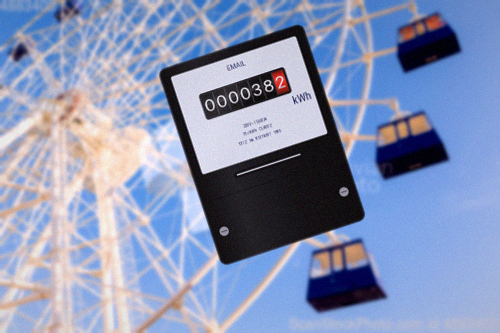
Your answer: 38.2 kWh
